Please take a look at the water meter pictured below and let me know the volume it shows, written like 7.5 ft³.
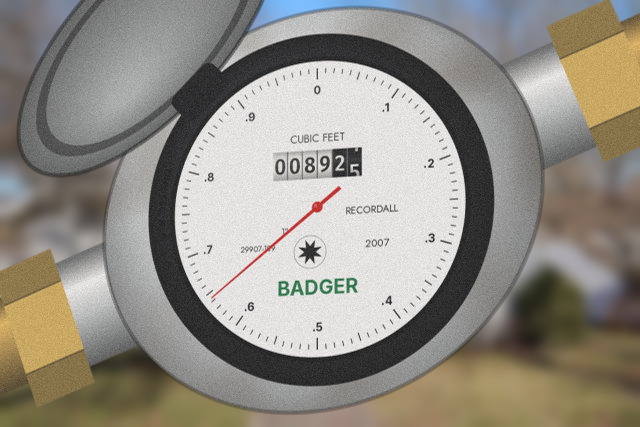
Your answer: 8924.64 ft³
